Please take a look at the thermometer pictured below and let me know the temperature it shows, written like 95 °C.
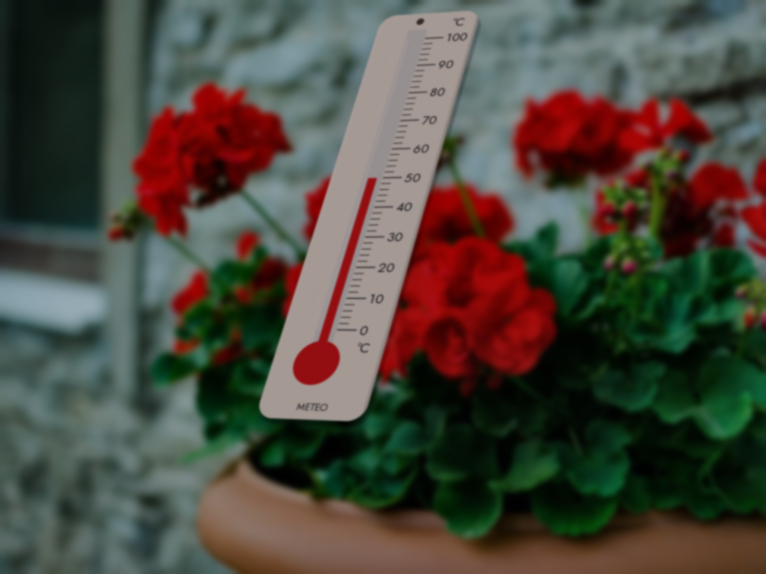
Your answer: 50 °C
